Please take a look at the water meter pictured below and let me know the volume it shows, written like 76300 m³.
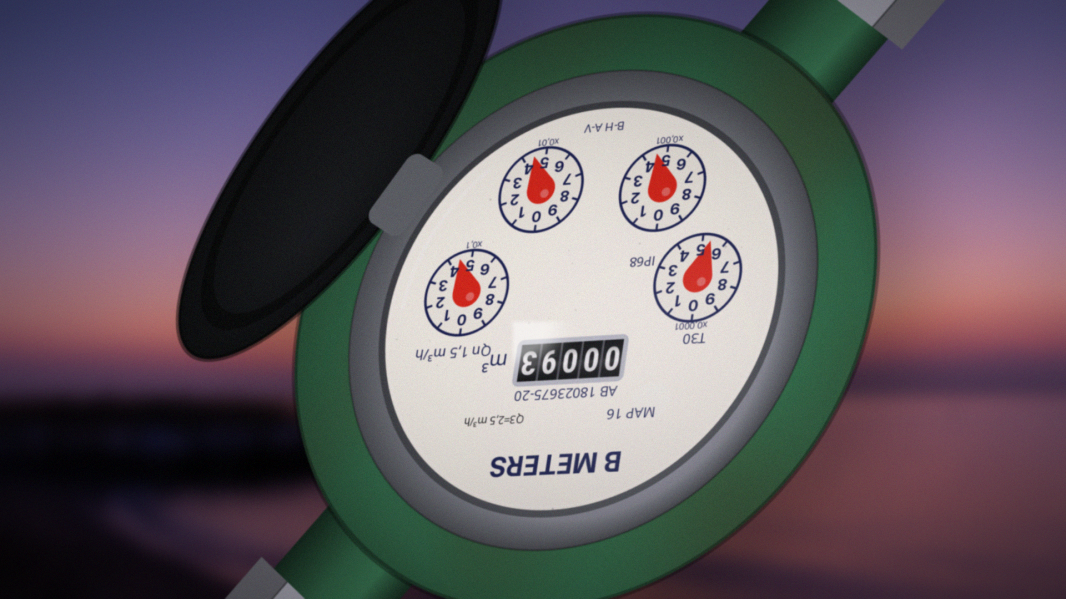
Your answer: 93.4445 m³
